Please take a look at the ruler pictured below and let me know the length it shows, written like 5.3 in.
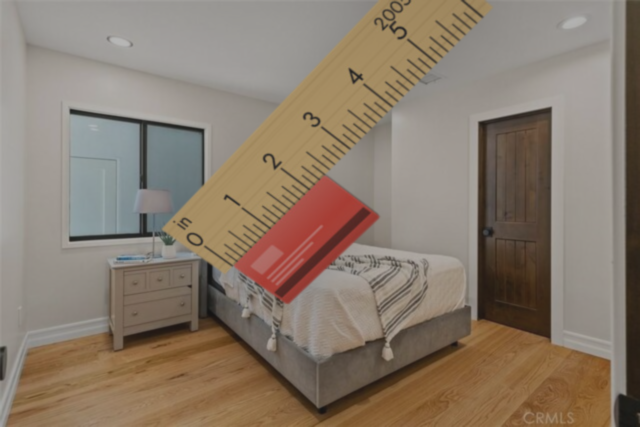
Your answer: 2.375 in
